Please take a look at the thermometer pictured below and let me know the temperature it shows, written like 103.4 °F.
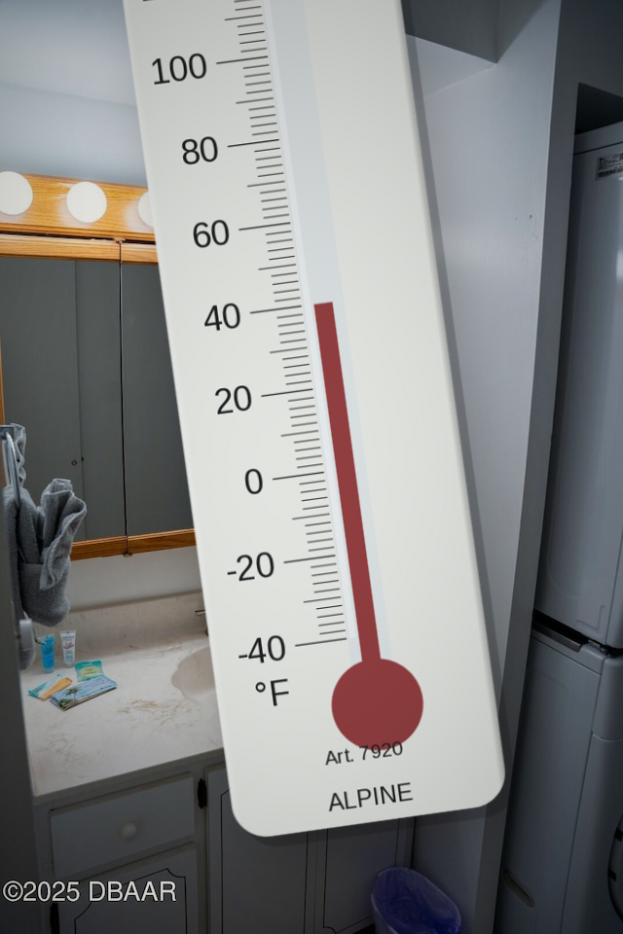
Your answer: 40 °F
